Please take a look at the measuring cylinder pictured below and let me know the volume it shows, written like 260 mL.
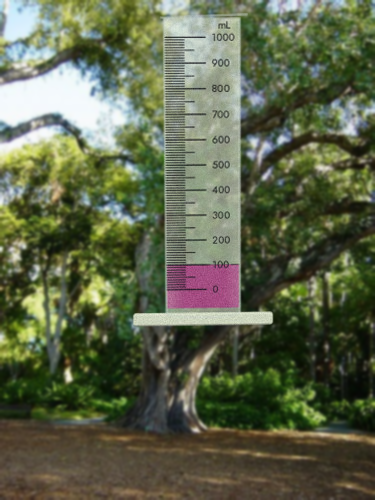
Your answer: 100 mL
